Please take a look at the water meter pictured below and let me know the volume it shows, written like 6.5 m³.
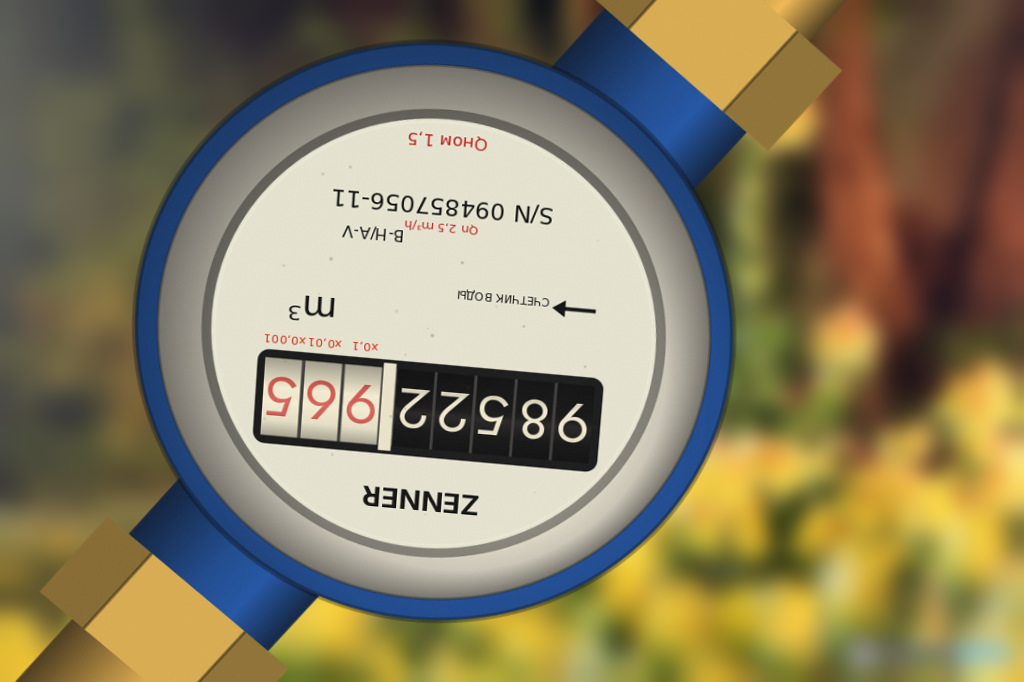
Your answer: 98522.965 m³
